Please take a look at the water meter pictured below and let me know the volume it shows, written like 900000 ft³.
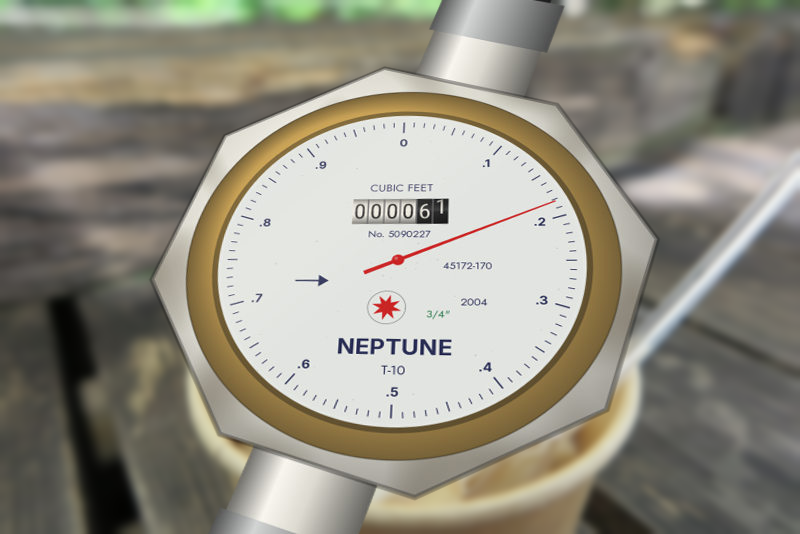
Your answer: 61.18 ft³
